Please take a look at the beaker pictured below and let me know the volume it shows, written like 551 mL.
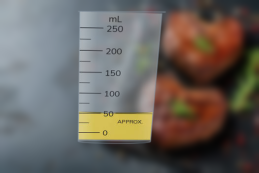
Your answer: 50 mL
